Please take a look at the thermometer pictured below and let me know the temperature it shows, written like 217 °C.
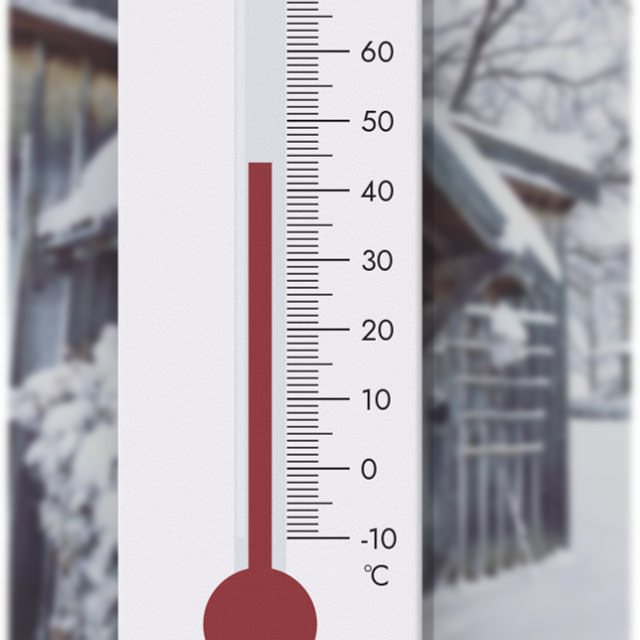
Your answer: 44 °C
